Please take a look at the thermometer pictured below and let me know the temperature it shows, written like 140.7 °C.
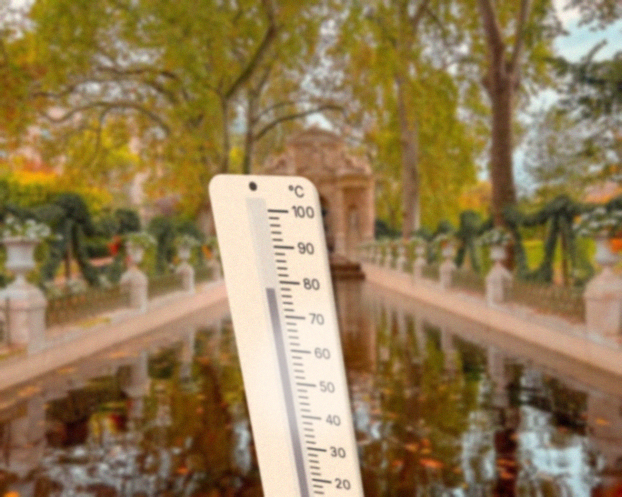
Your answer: 78 °C
